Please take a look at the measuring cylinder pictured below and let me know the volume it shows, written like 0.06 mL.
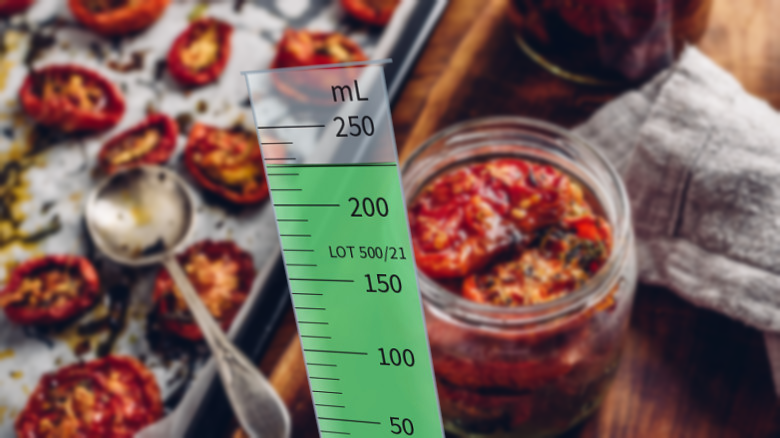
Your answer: 225 mL
